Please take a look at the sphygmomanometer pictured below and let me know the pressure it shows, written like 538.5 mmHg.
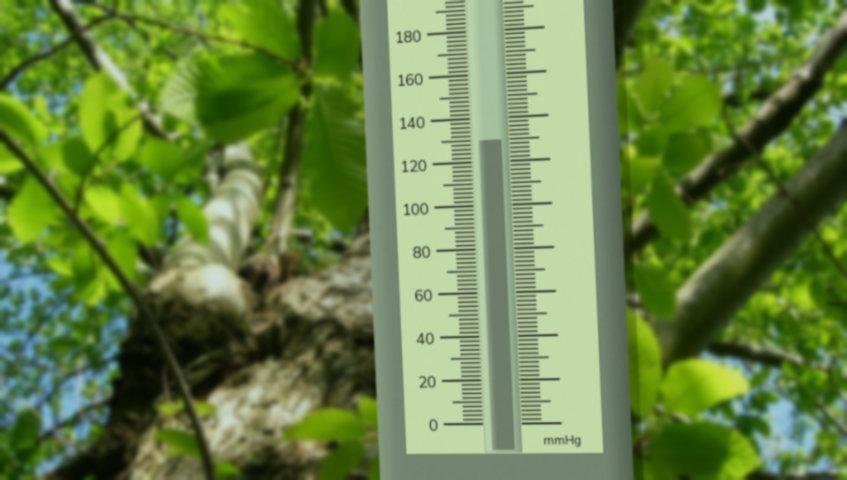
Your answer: 130 mmHg
